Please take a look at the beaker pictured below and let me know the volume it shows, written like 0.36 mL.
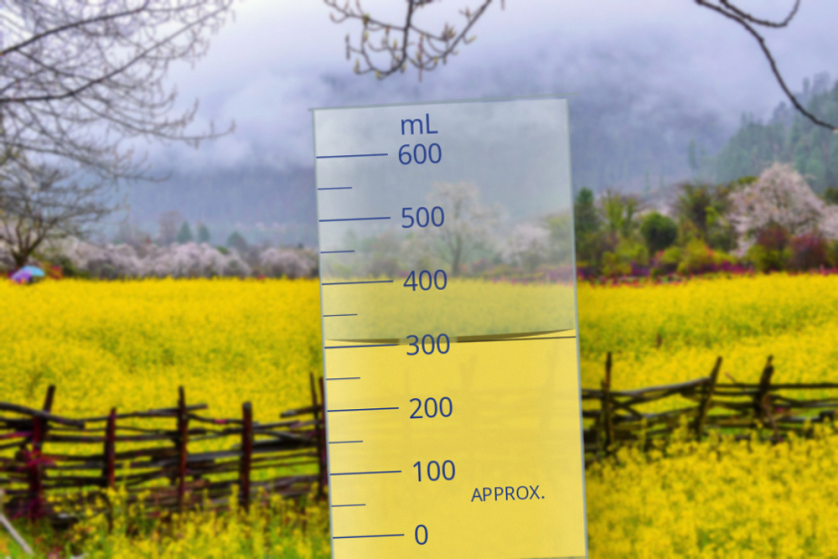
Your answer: 300 mL
